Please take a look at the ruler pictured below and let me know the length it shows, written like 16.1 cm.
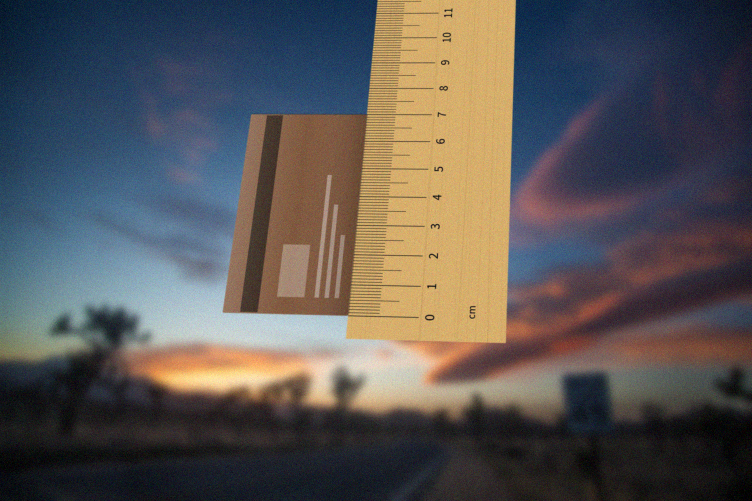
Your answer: 7 cm
